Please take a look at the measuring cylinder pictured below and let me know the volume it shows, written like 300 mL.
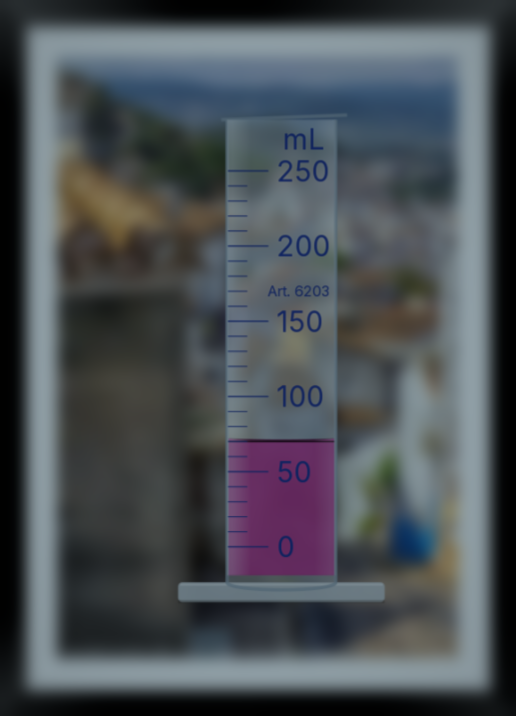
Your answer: 70 mL
